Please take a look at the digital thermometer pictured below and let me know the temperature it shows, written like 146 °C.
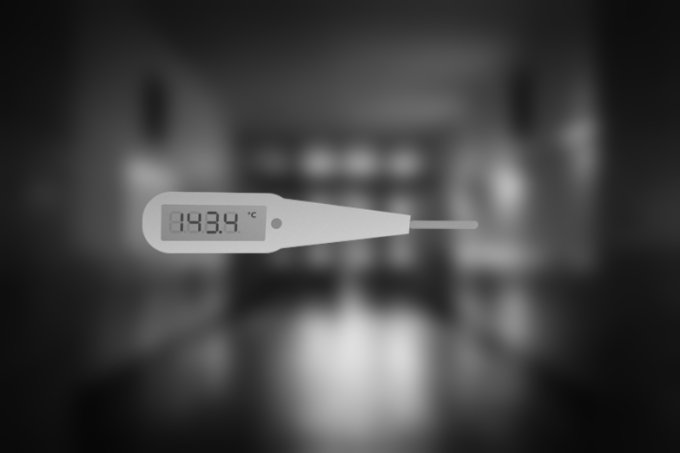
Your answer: 143.4 °C
